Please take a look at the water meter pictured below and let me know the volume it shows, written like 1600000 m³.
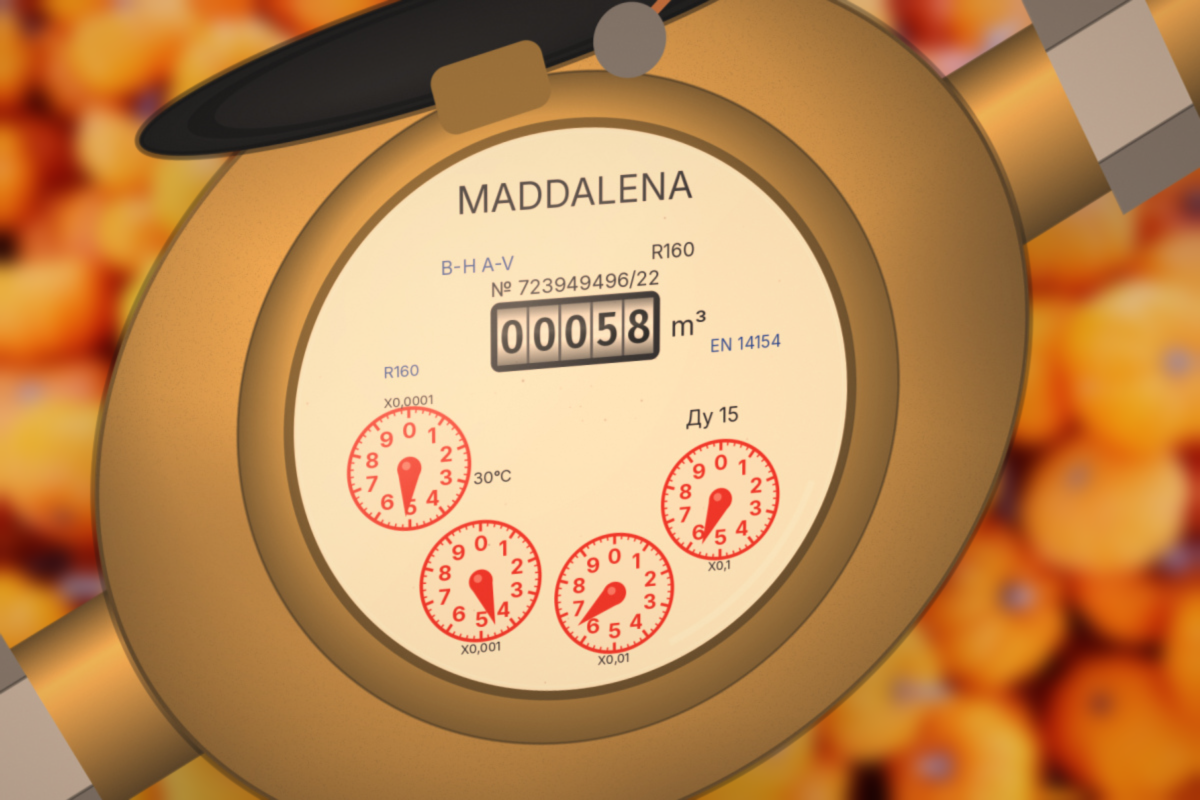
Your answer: 58.5645 m³
